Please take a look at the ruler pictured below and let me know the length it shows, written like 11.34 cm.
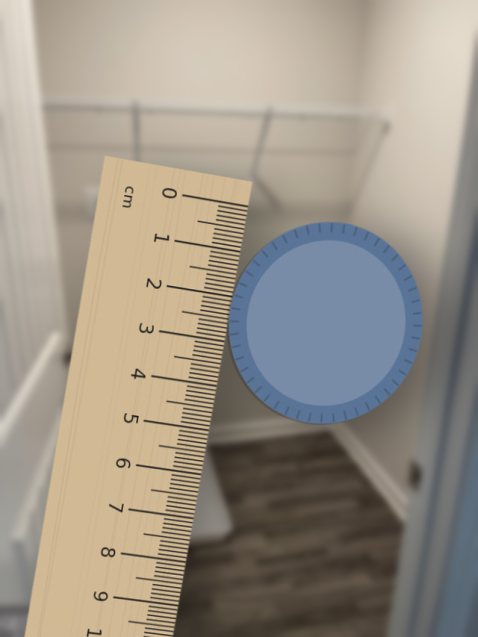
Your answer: 4.5 cm
